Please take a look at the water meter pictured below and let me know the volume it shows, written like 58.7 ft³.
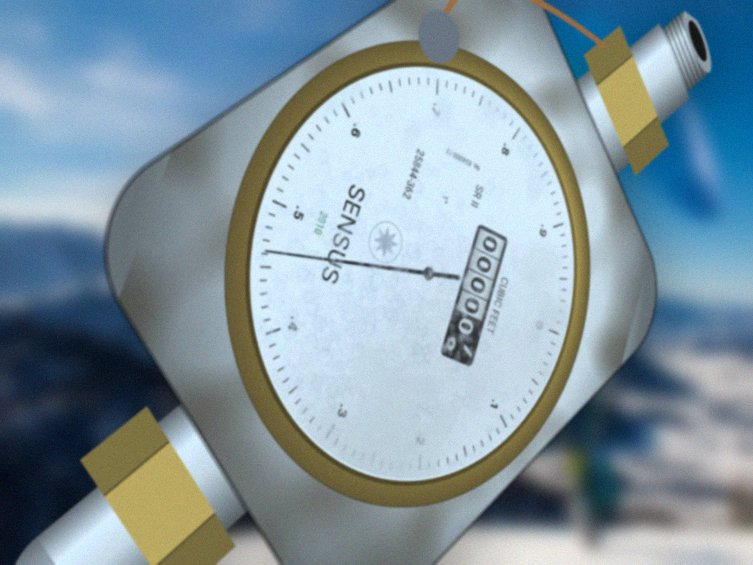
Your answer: 7.46 ft³
